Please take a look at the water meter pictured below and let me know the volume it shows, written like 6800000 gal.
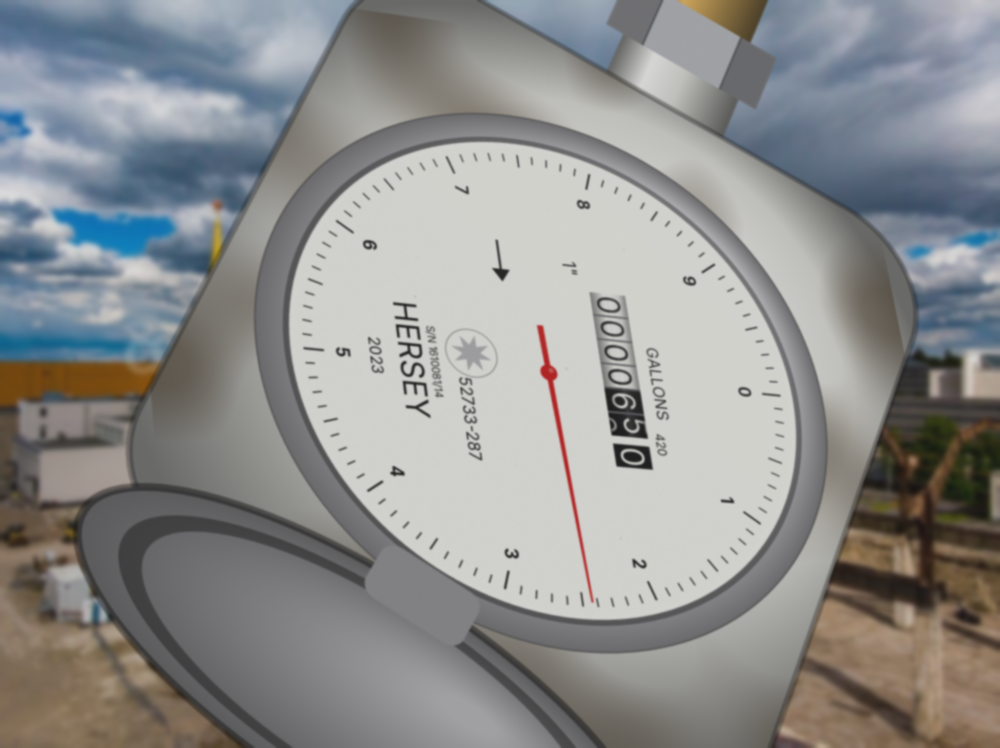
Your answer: 652.4 gal
